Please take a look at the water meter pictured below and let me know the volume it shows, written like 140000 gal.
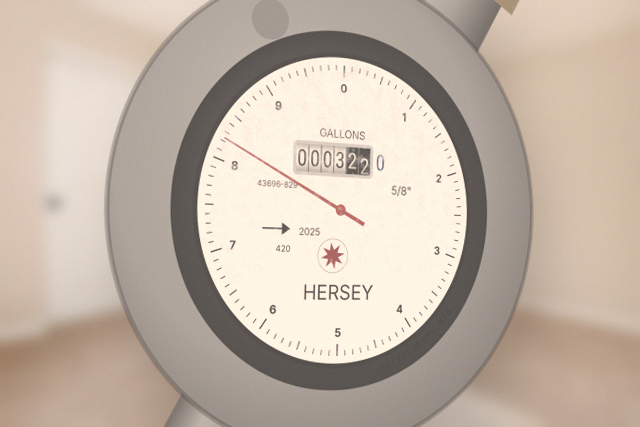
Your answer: 3218.2 gal
